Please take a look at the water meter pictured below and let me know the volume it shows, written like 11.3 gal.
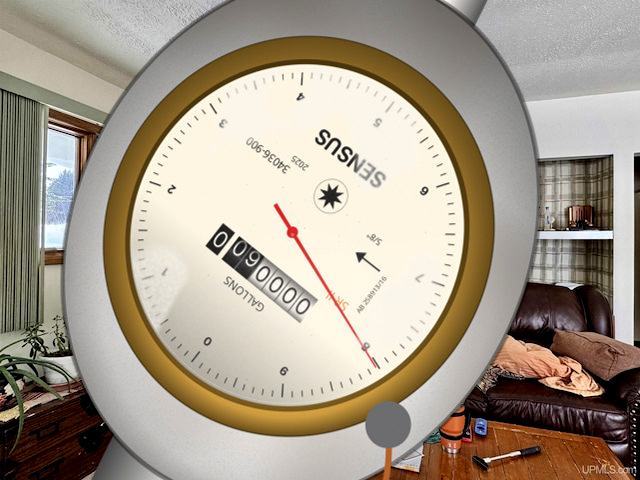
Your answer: 598.0 gal
